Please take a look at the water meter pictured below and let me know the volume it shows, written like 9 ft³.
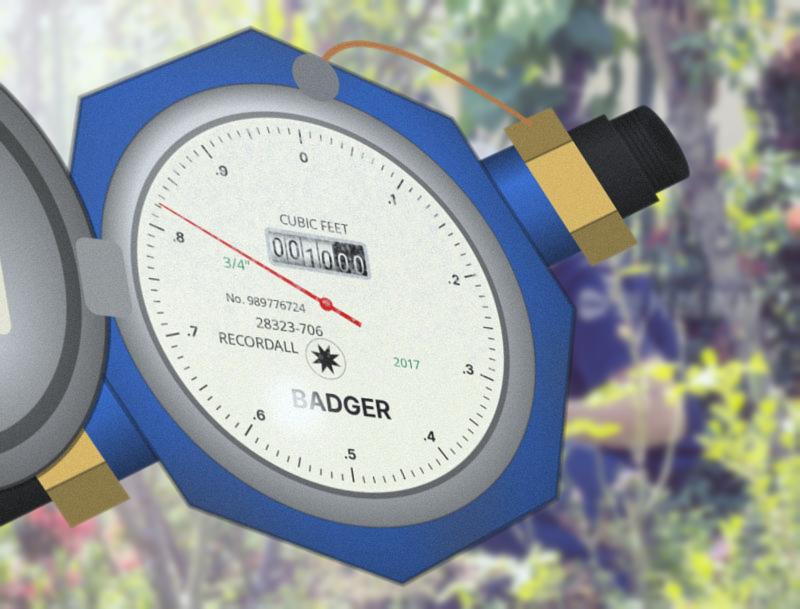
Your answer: 999.82 ft³
